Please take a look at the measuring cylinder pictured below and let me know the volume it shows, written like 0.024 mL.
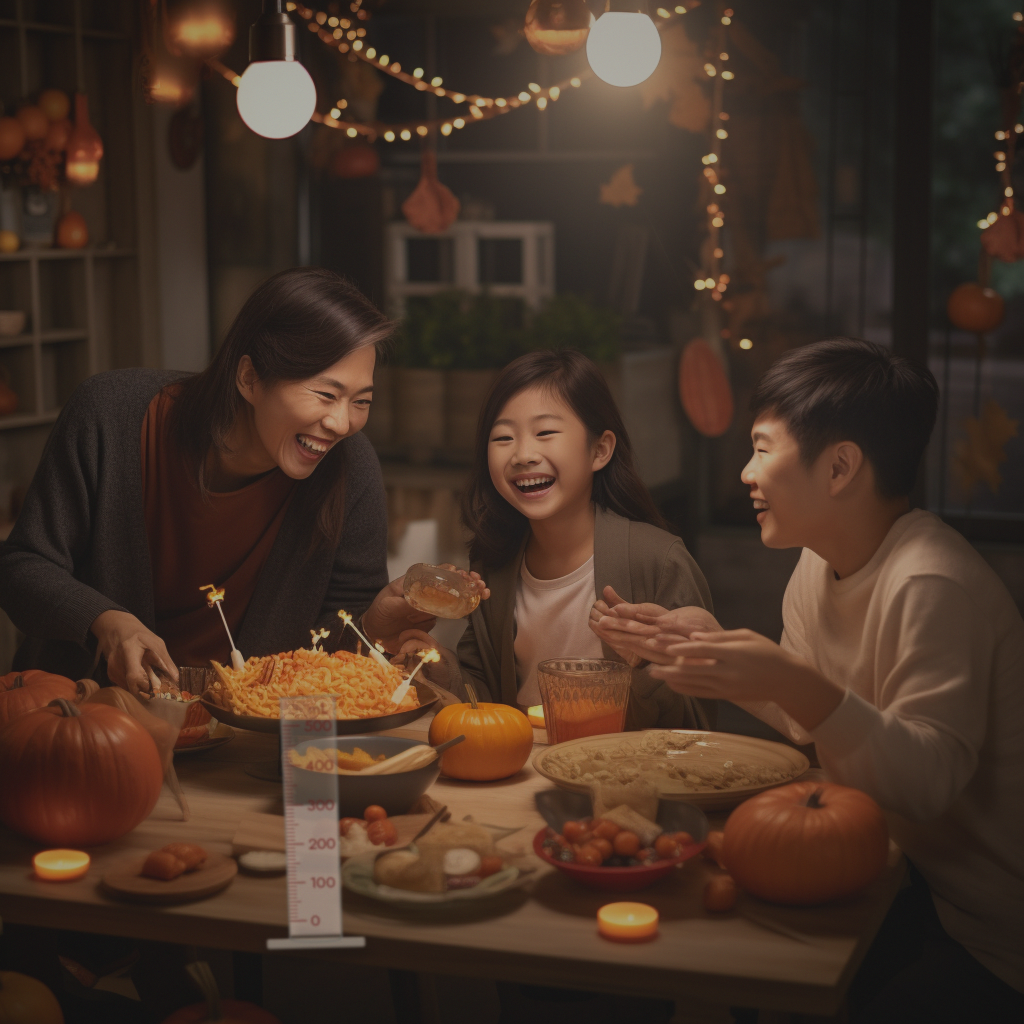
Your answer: 300 mL
